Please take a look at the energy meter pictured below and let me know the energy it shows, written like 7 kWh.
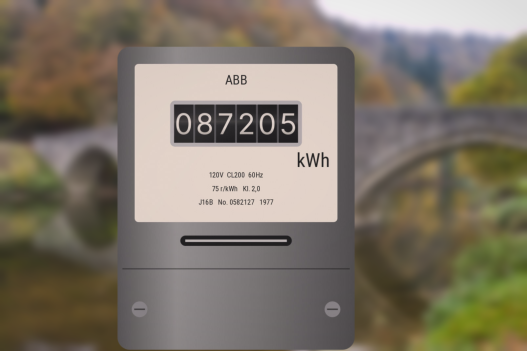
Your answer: 87205 kWh
